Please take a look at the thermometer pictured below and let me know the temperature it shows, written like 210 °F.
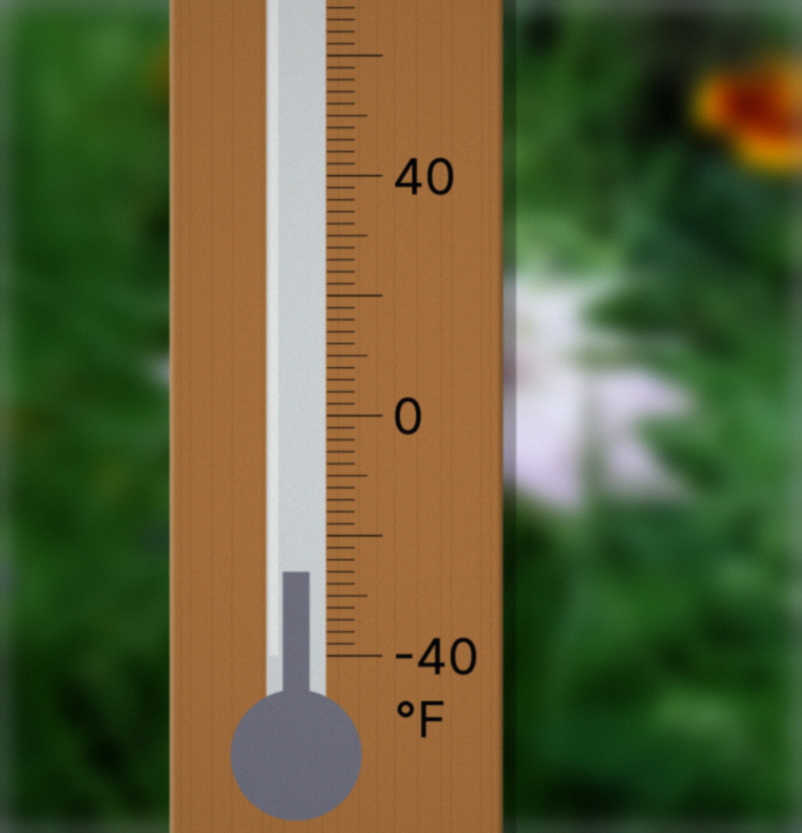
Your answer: -26 °F
